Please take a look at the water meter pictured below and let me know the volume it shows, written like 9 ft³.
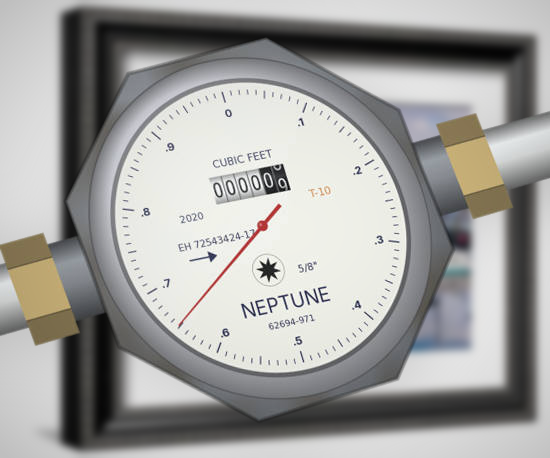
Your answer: 8.65 ft³
